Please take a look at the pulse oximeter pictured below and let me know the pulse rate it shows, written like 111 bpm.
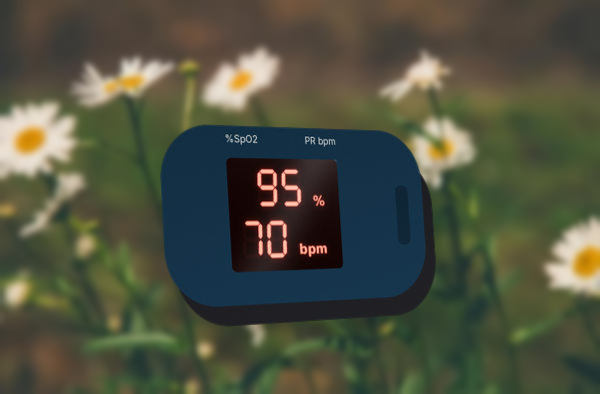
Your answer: 70 bpm
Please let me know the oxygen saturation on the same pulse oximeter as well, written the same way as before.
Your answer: 95 %
